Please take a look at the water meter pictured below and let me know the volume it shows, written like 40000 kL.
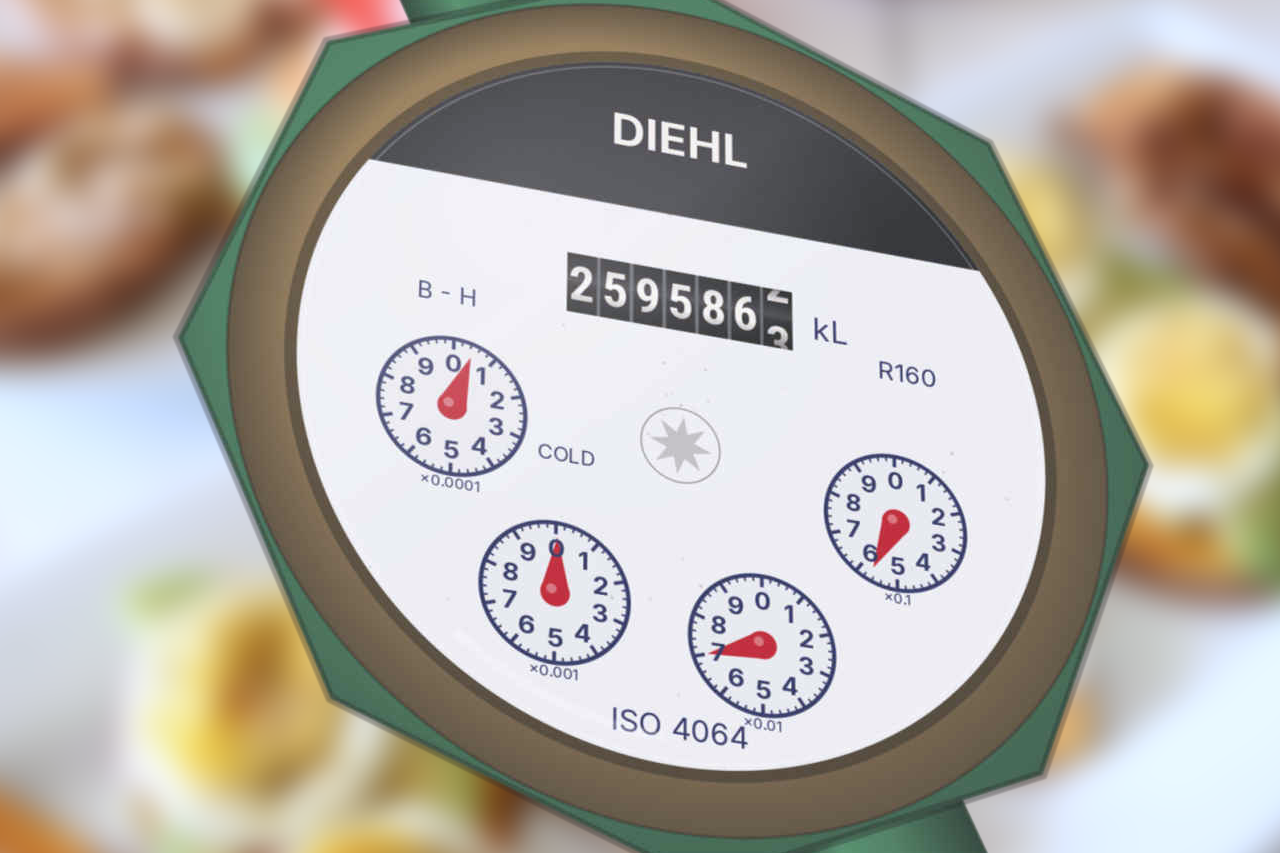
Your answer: 2595862.5700 kL
